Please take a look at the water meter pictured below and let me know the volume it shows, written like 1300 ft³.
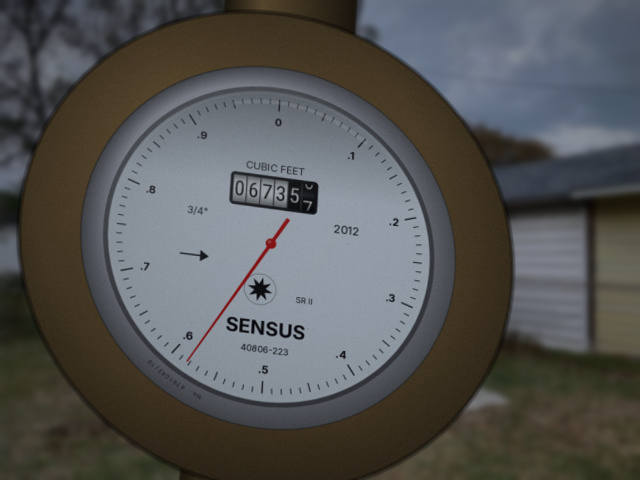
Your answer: 67356.58 ft³
